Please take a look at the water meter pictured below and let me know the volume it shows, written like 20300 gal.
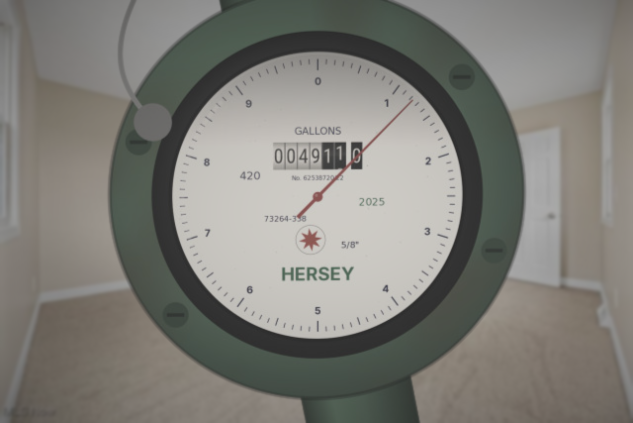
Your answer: 49111.2 gal
